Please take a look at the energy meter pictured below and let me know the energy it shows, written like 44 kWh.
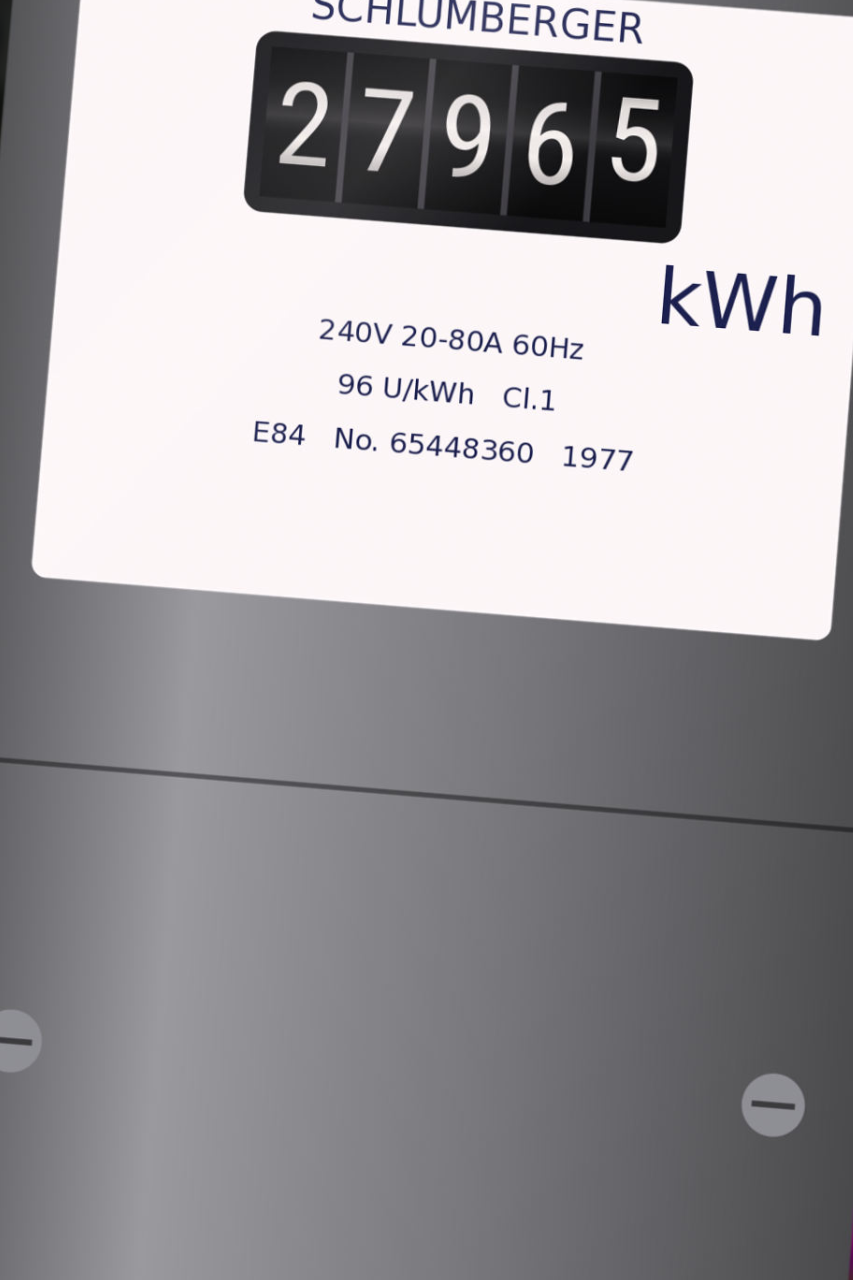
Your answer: 27965 kWh
